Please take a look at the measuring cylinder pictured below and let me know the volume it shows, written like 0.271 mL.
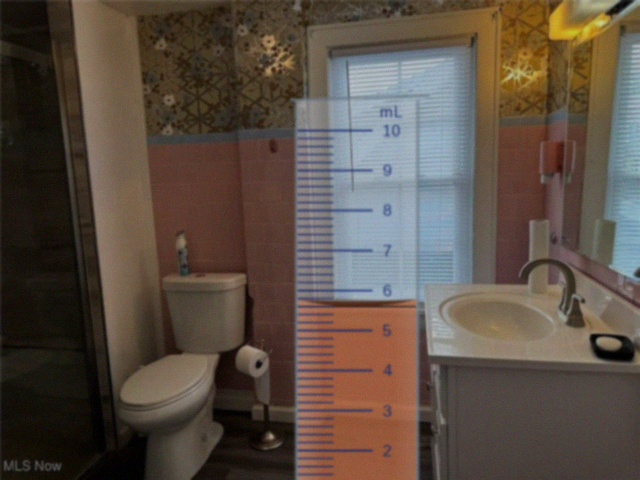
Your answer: 5.6 mL
